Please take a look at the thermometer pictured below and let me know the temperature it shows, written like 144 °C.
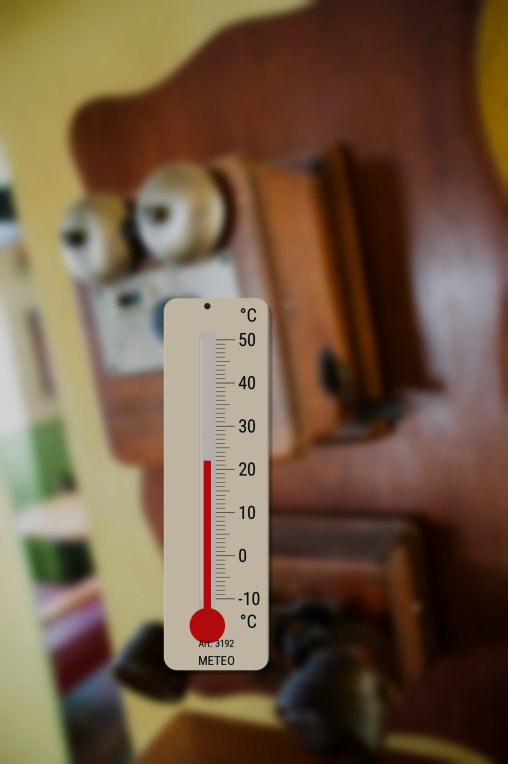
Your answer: 22 °C
